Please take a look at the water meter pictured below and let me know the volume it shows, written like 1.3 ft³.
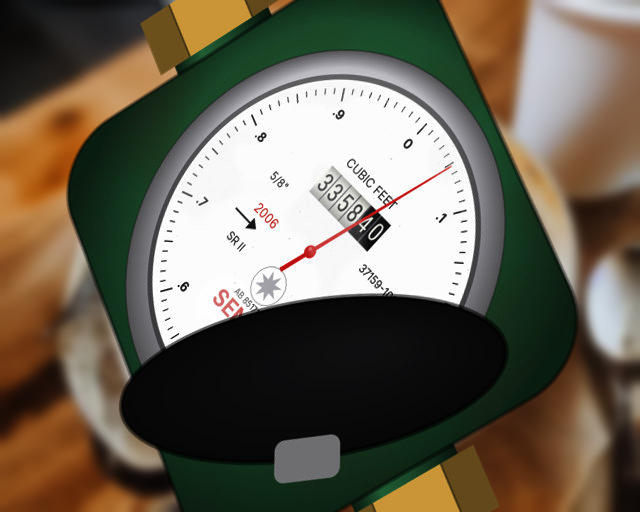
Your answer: 335840.05 ft³
